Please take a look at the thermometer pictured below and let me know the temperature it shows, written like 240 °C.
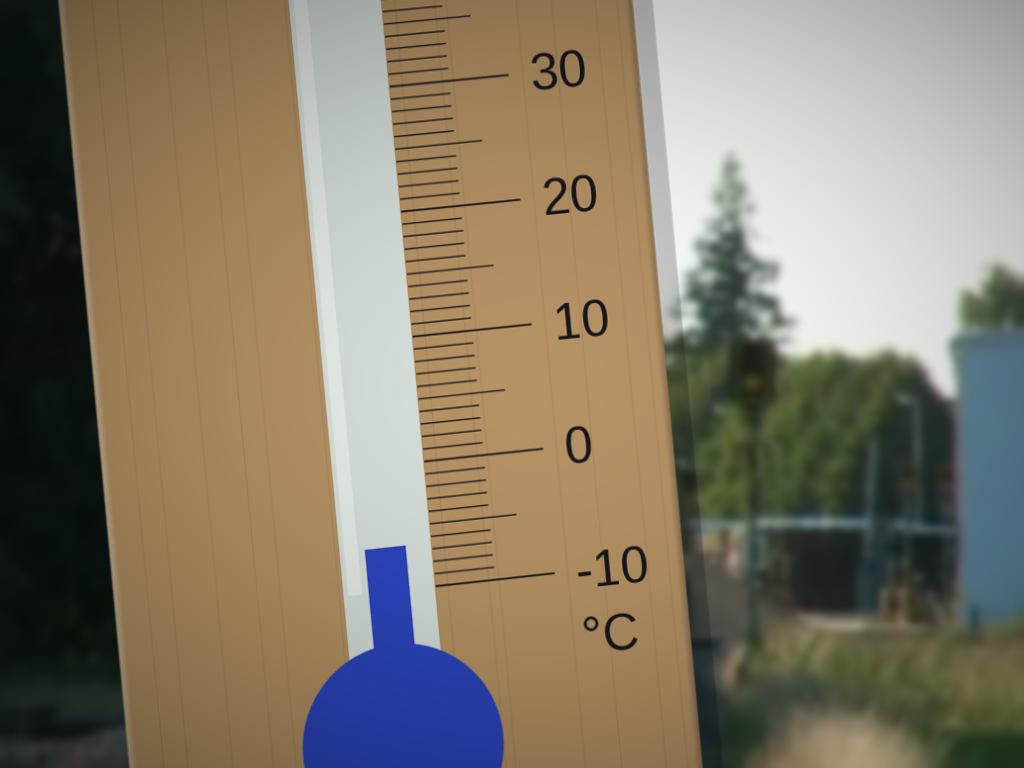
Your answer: -6.5 °C
